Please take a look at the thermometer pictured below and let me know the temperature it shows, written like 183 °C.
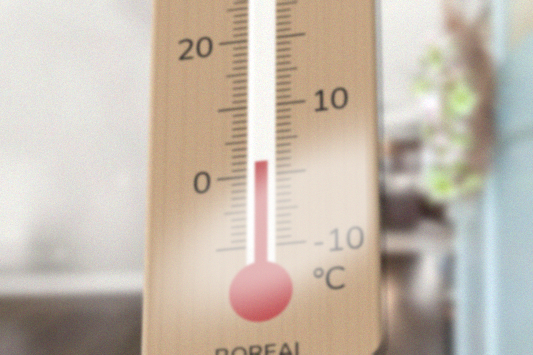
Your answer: 2 °C
